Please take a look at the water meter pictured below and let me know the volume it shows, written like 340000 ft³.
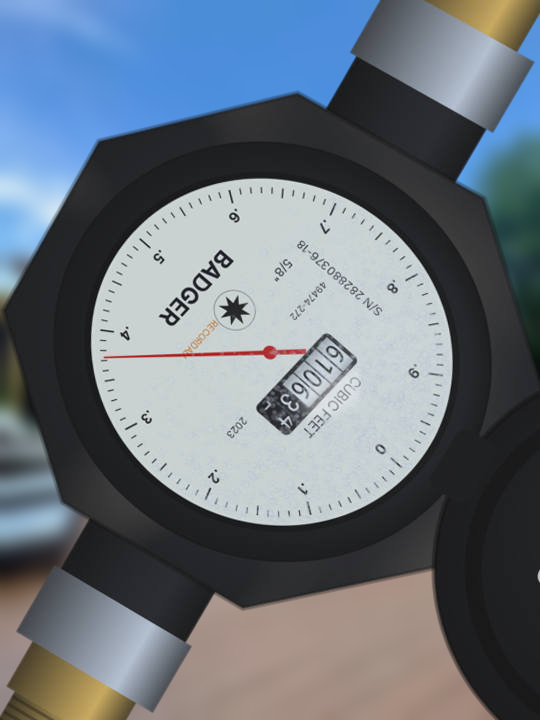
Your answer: 610634.37 ft³
